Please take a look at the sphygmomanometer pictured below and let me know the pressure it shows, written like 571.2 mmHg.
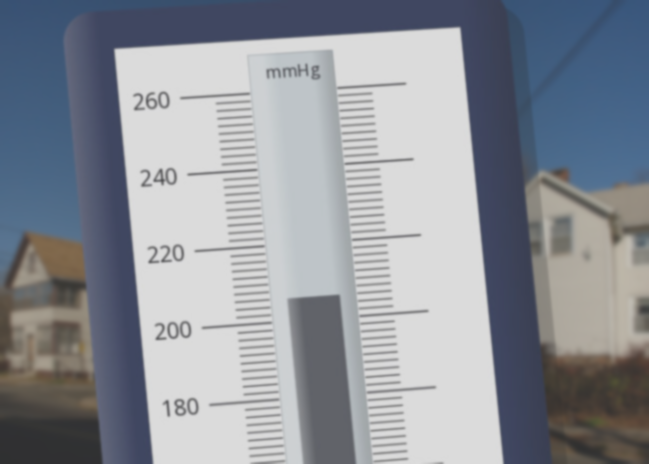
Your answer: 206 mmHg
